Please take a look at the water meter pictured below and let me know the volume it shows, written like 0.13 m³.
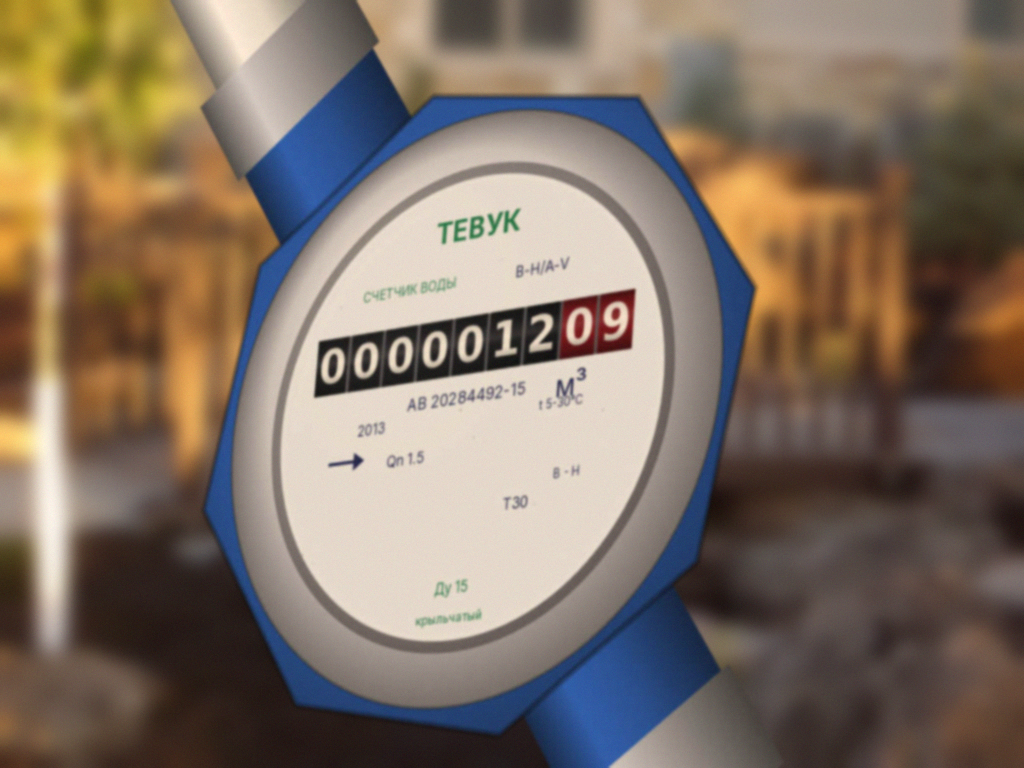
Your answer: 12.09 m³
